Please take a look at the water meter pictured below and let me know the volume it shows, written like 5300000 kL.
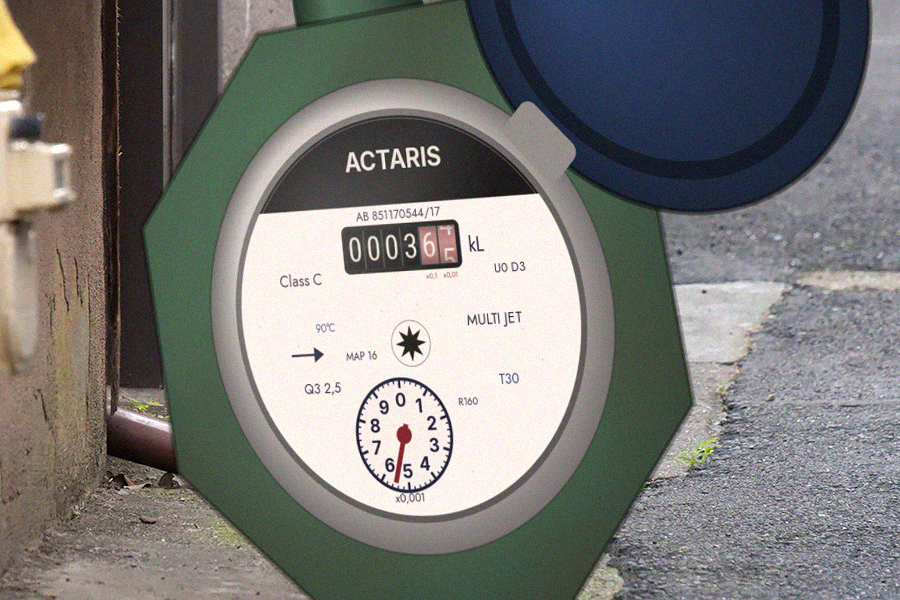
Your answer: 3.645 kL
